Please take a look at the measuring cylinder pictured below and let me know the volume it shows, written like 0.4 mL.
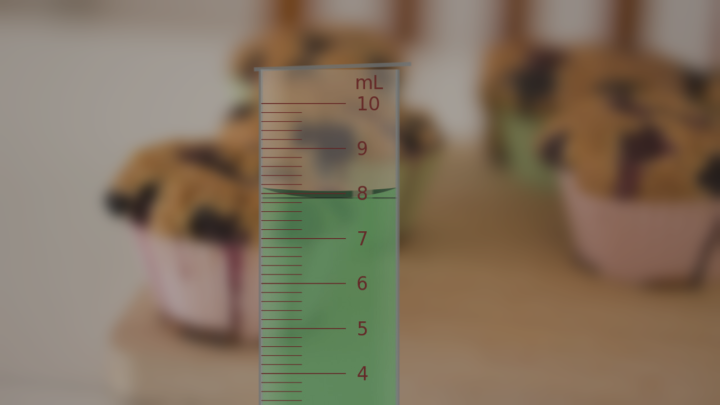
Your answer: 7.9 mL
